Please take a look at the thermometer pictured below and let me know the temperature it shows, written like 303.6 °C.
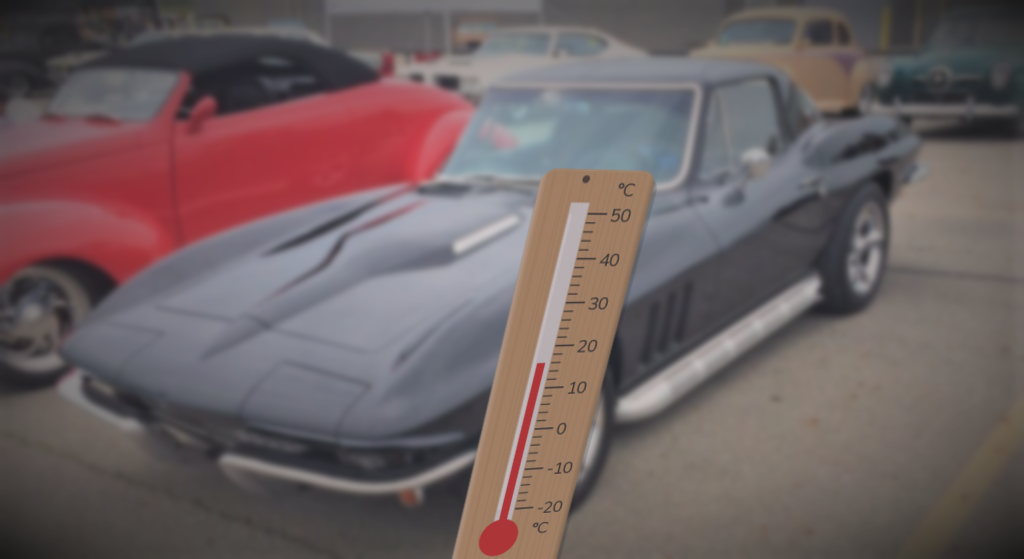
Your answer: 16 °C
